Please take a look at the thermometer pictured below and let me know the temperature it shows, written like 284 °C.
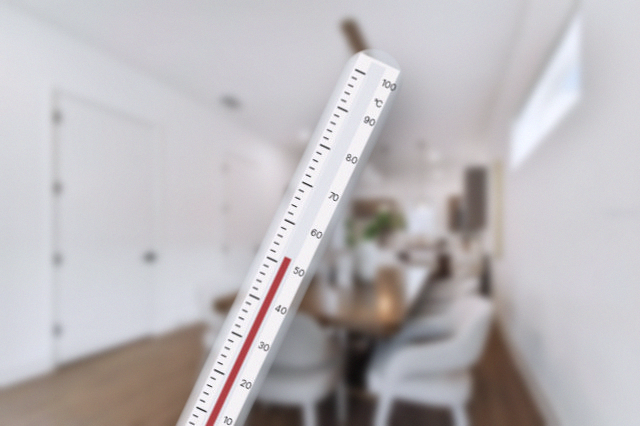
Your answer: 52 °C
